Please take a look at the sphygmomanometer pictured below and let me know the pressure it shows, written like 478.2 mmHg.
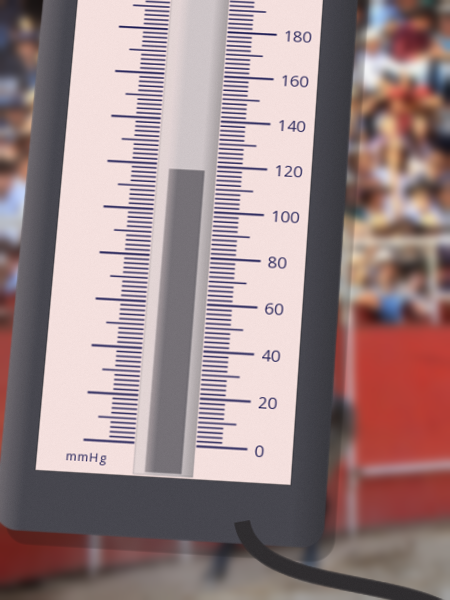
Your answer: 118 mmHg
